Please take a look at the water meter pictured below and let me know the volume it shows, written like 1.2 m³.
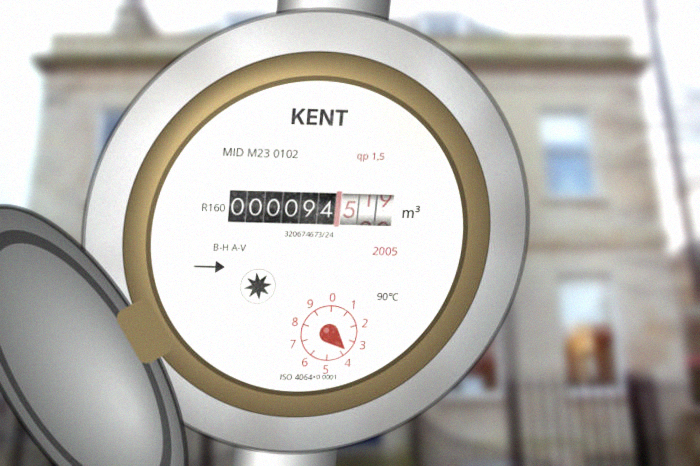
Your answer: 94.5193 m³
